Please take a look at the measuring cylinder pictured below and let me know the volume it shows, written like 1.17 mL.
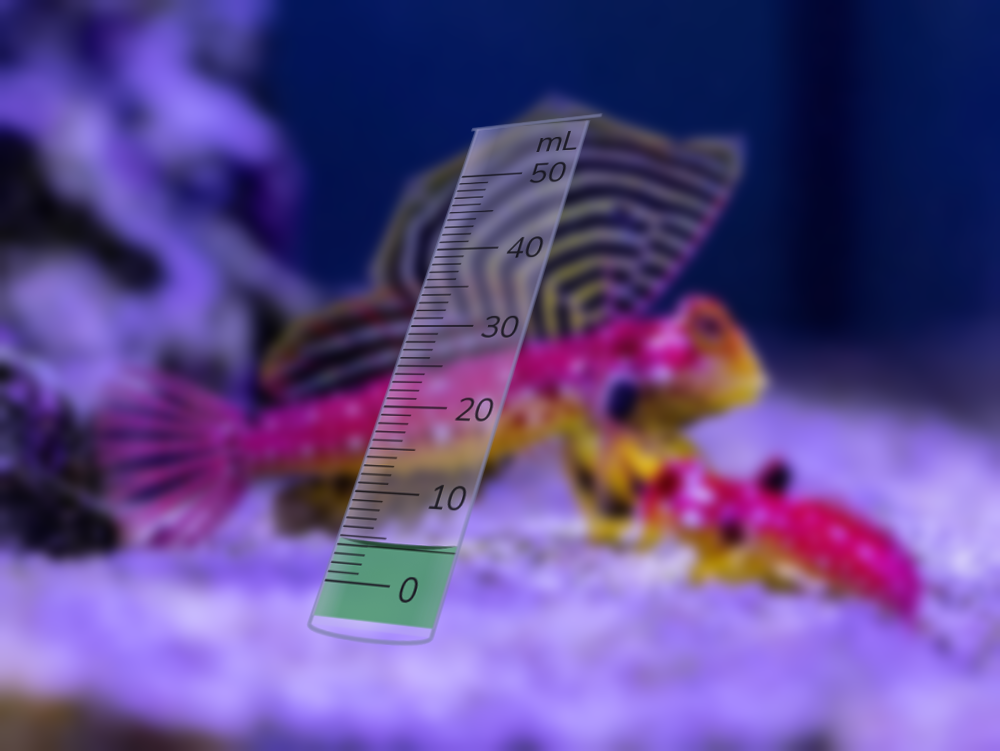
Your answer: 4 mL
